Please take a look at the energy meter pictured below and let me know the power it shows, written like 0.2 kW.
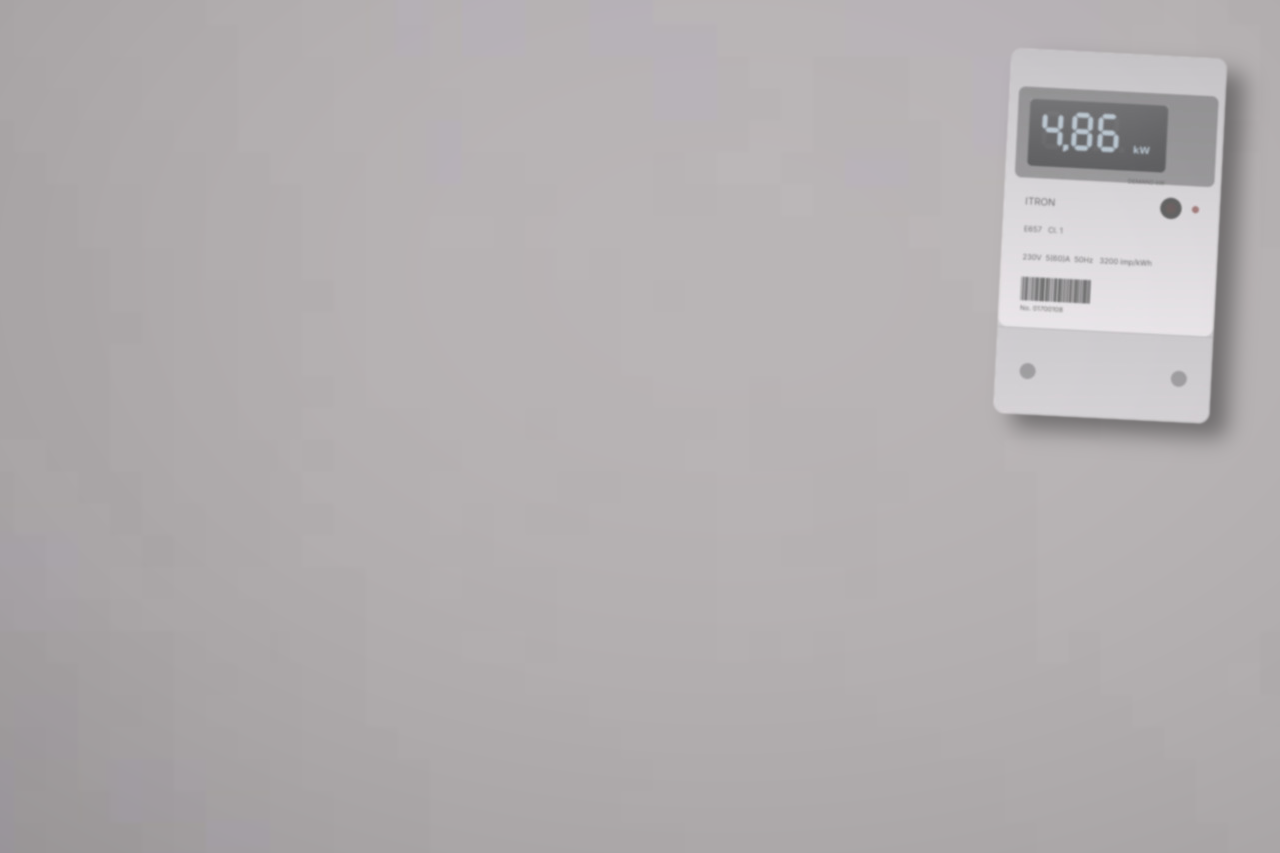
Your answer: 4.86 kW
